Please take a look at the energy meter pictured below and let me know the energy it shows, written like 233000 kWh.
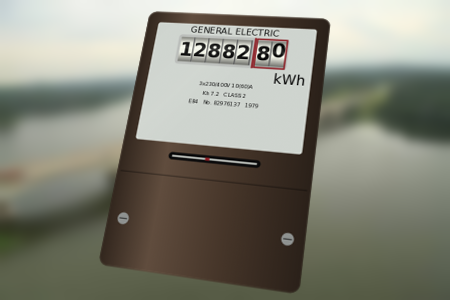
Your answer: 12882.80 kWh
